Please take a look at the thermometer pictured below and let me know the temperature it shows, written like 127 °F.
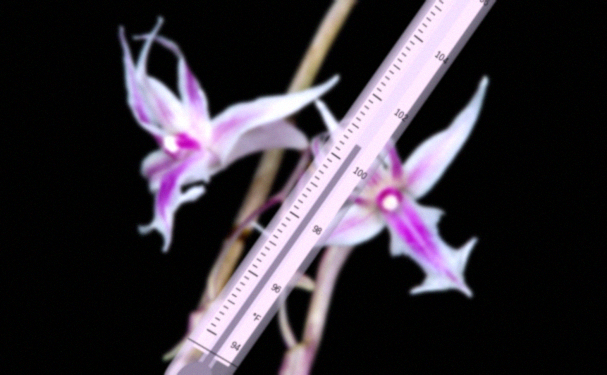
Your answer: 100.6 °F
